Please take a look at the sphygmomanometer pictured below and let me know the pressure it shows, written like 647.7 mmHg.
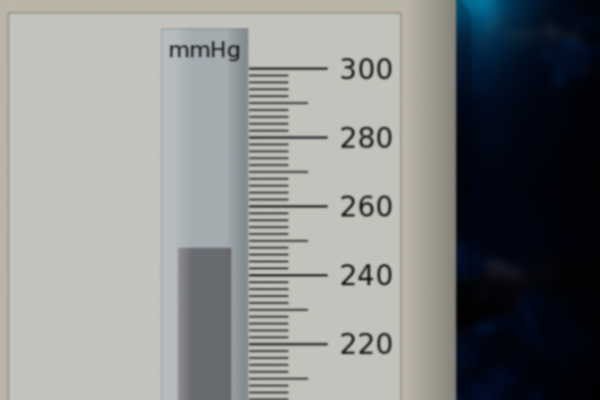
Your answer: 248 mmHg
